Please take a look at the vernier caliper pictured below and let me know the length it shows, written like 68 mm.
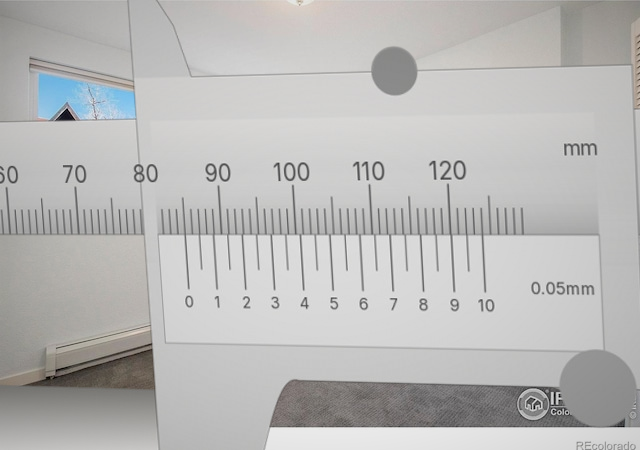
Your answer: 85.0 mm
